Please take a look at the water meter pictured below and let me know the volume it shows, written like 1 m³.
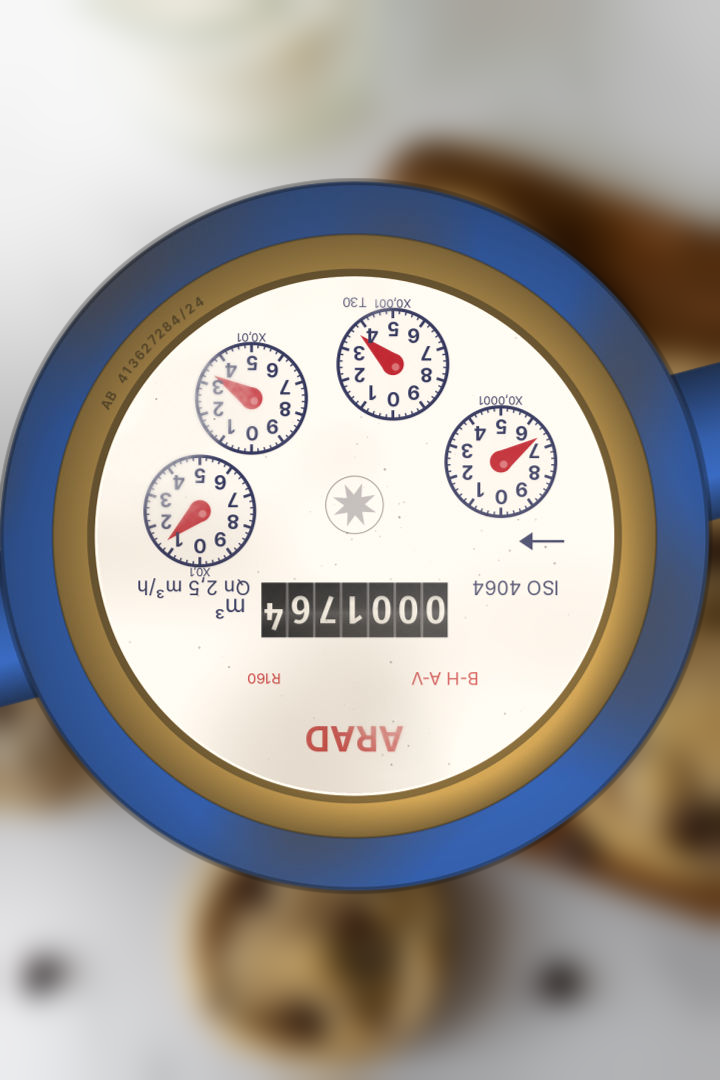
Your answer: 1764.1336 m³
